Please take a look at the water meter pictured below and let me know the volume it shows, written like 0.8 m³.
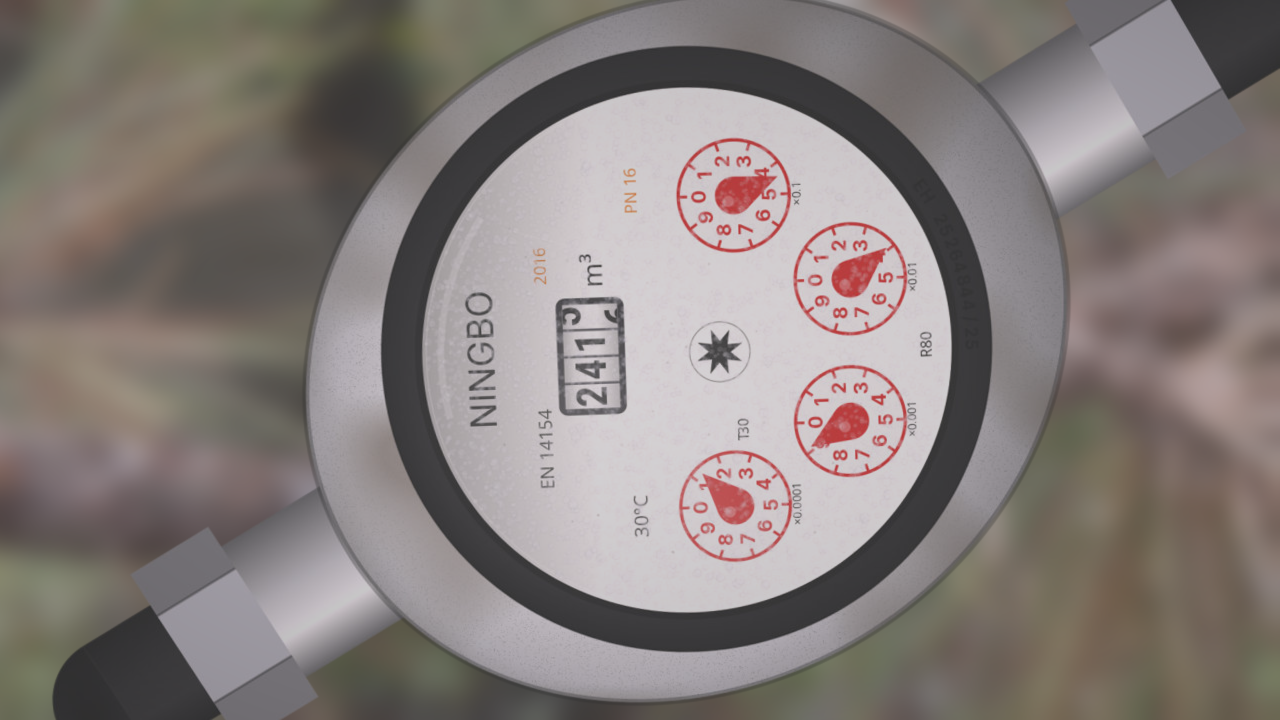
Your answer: 2415.4391 m³
